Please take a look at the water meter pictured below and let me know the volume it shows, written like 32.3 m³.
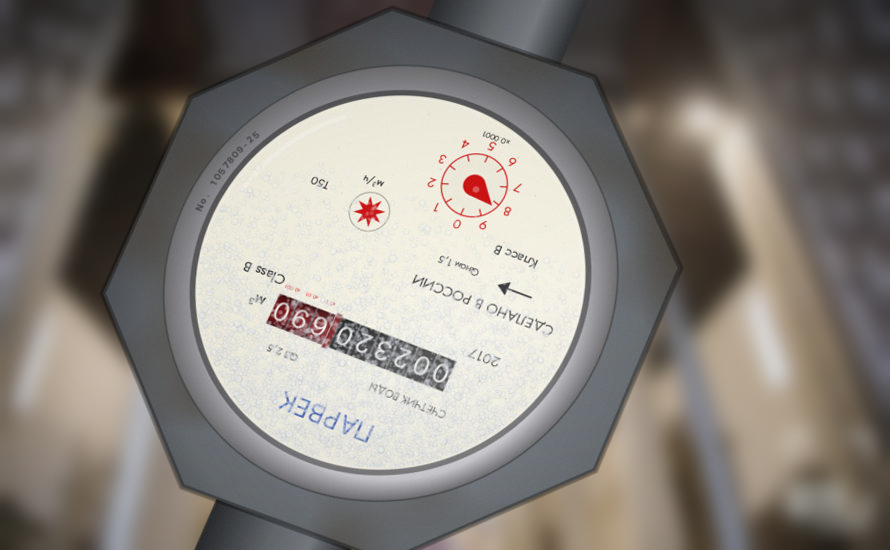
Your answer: 2320.6908 m³
